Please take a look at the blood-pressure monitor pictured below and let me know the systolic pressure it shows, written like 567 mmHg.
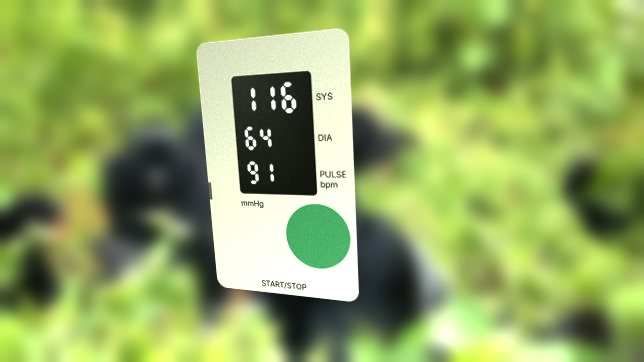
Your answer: 116 mmHg
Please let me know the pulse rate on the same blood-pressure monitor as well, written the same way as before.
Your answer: 91 bpm
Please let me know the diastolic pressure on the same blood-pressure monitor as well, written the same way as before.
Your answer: 64 mmHg
